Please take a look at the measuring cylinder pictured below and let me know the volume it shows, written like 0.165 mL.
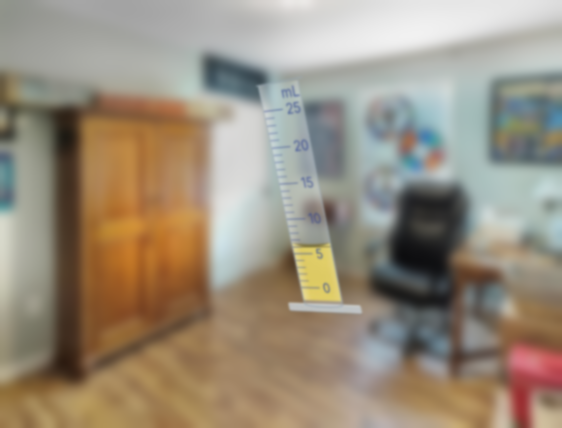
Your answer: 6 mL
